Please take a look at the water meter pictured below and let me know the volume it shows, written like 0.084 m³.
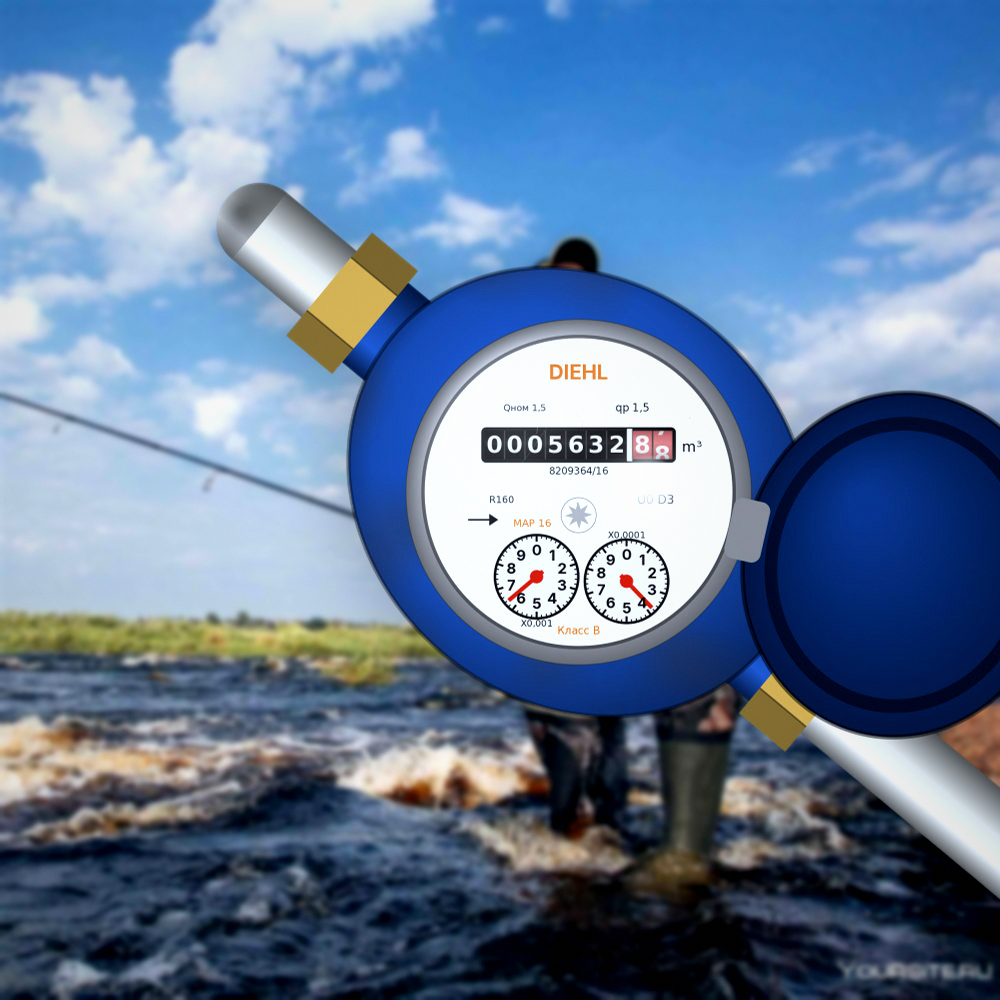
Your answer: 5632.8763 m³
